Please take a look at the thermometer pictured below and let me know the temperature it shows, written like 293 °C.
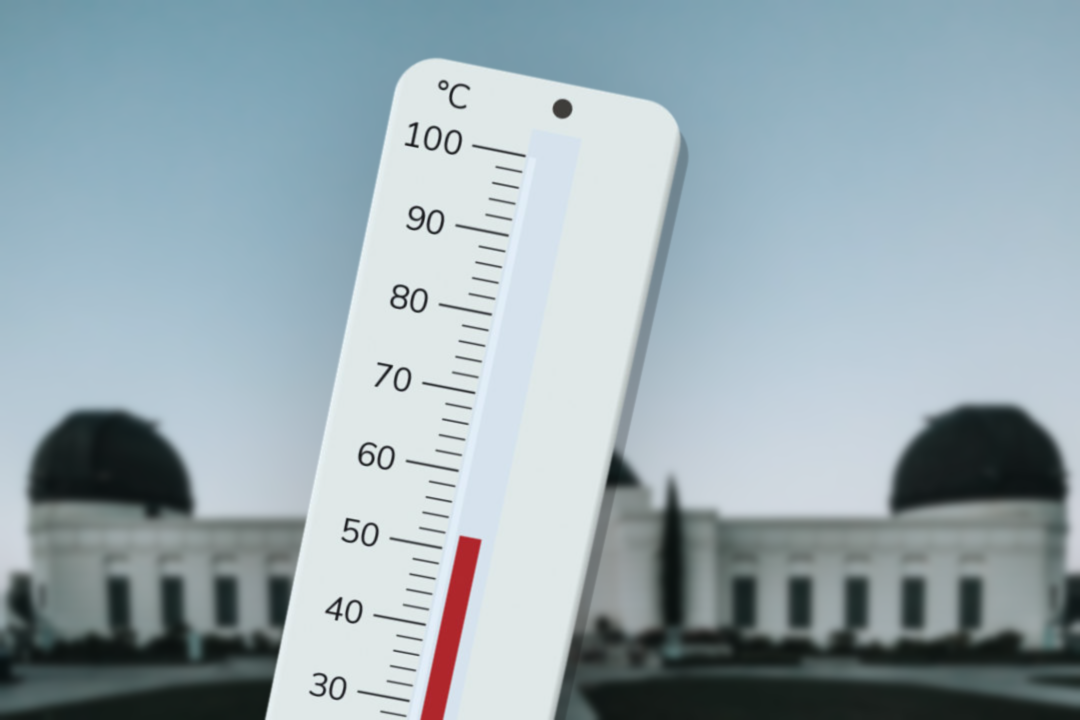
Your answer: 52 °C
